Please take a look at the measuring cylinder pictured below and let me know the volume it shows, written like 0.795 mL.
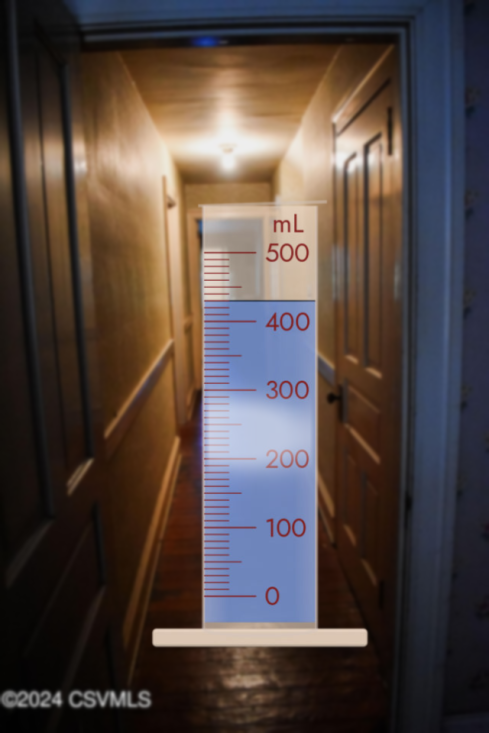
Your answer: 430 mL
